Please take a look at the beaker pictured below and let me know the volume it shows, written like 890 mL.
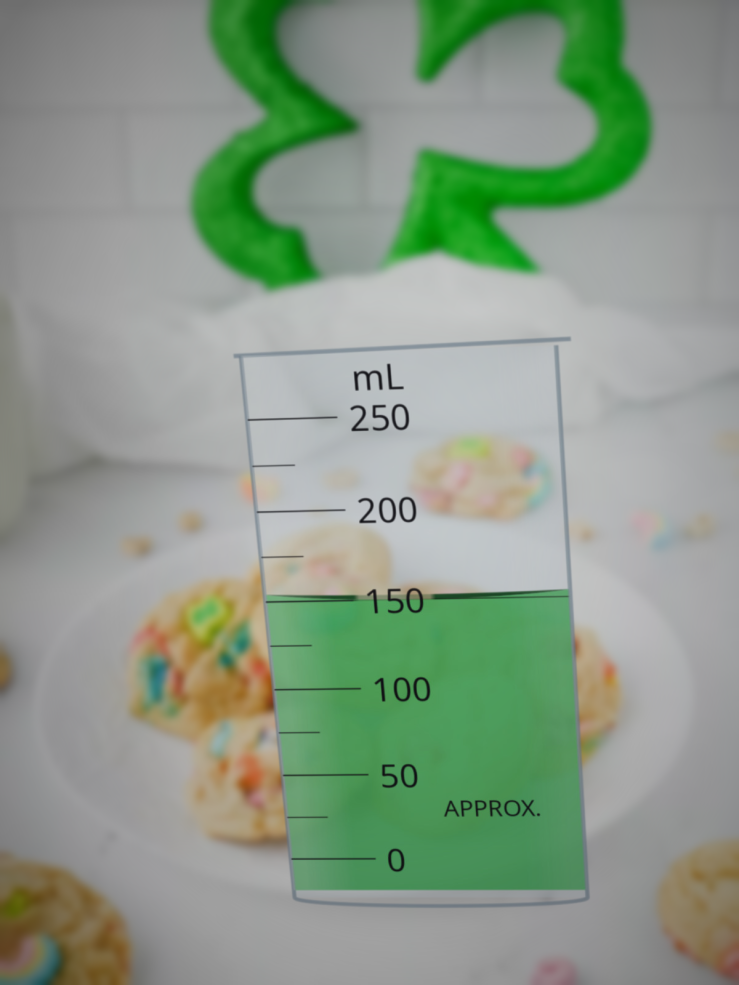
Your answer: 150 mL
